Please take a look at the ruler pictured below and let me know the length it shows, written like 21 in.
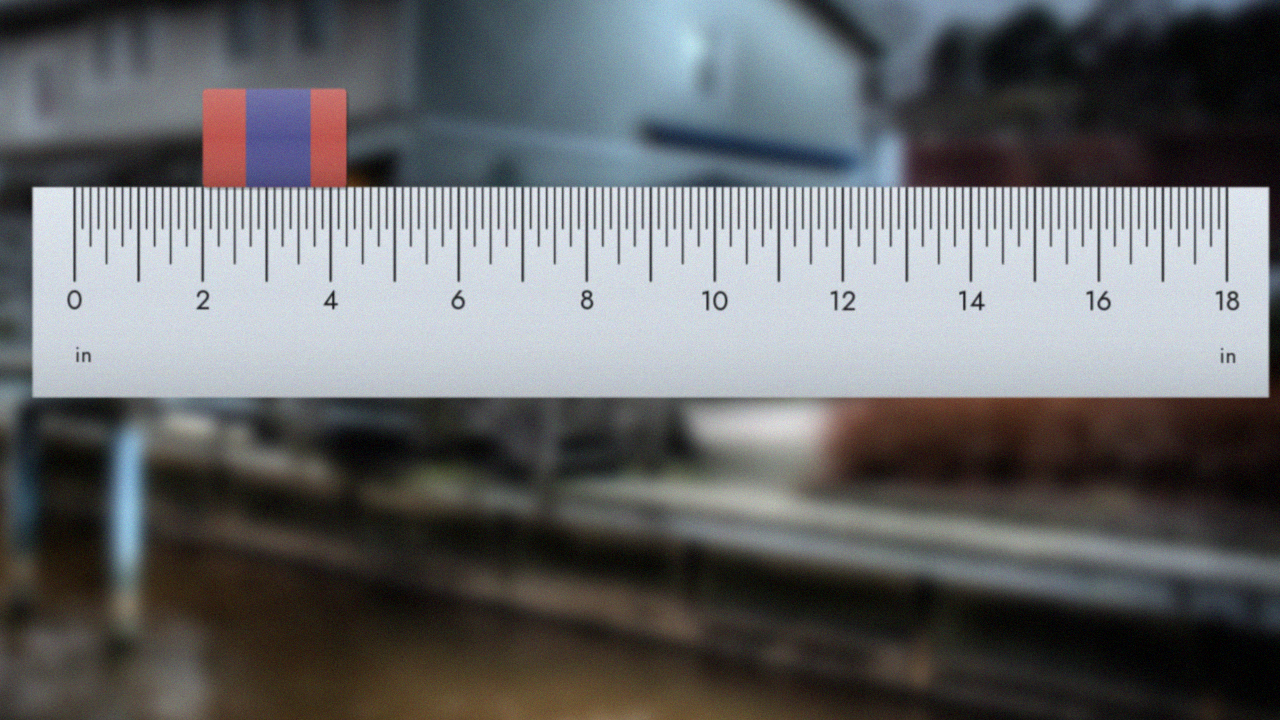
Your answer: 2.25 in
